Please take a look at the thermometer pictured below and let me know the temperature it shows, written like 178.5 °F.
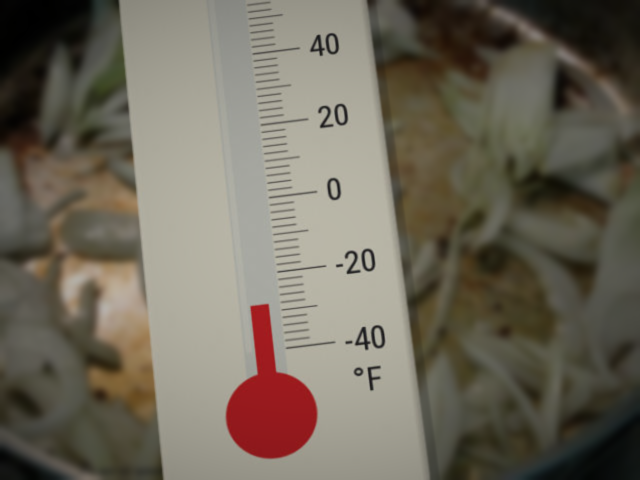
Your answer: -28 °F
